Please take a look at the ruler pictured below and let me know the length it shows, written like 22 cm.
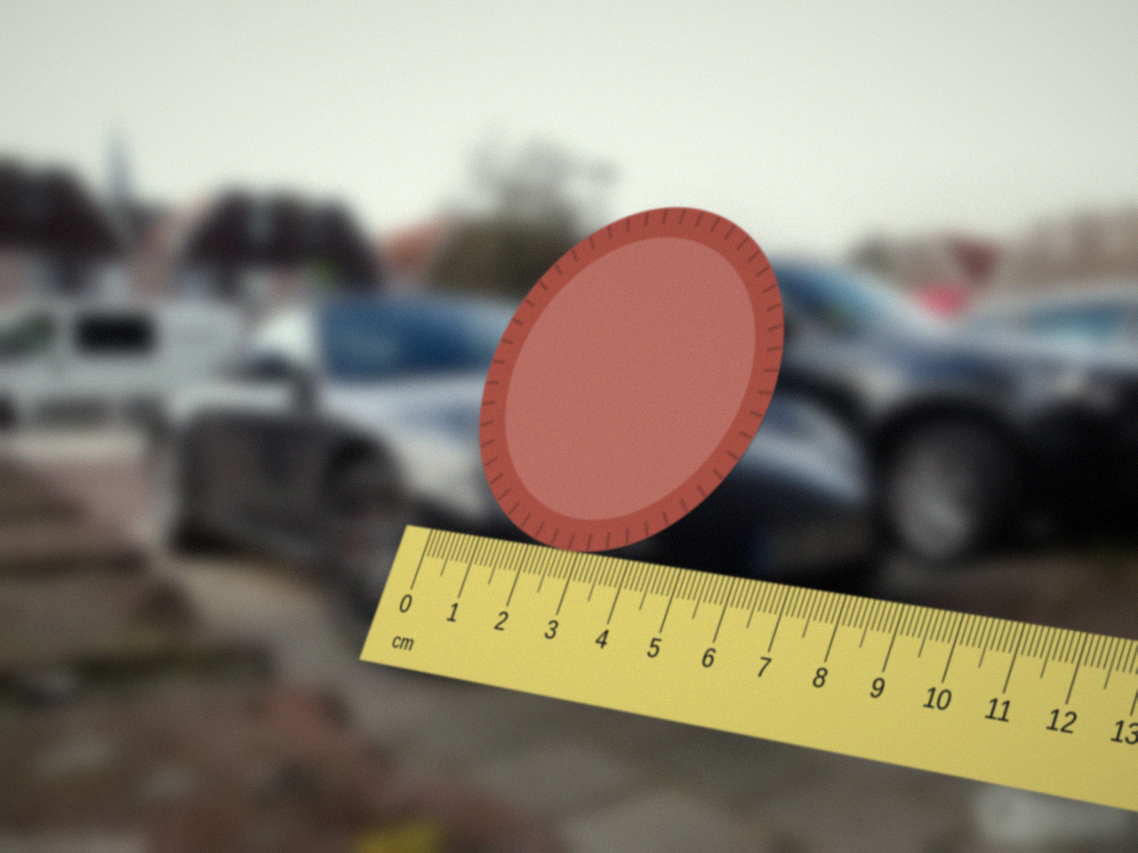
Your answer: 5.6 cm
